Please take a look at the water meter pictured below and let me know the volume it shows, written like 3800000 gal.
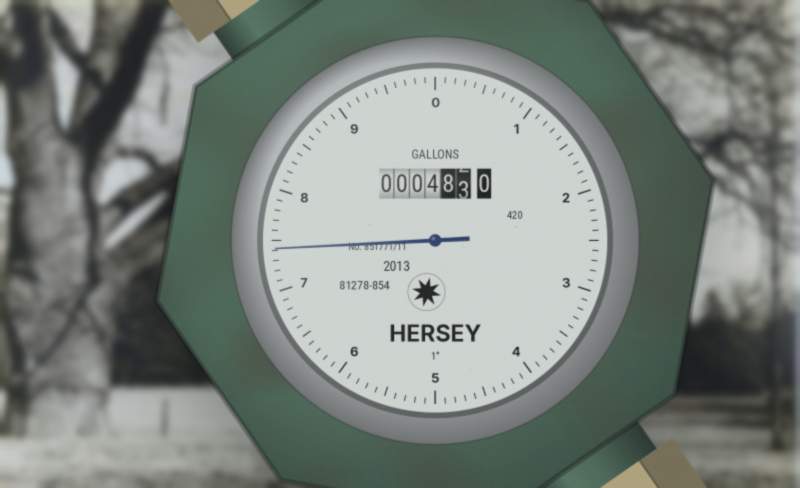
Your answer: 4827.4 gal
